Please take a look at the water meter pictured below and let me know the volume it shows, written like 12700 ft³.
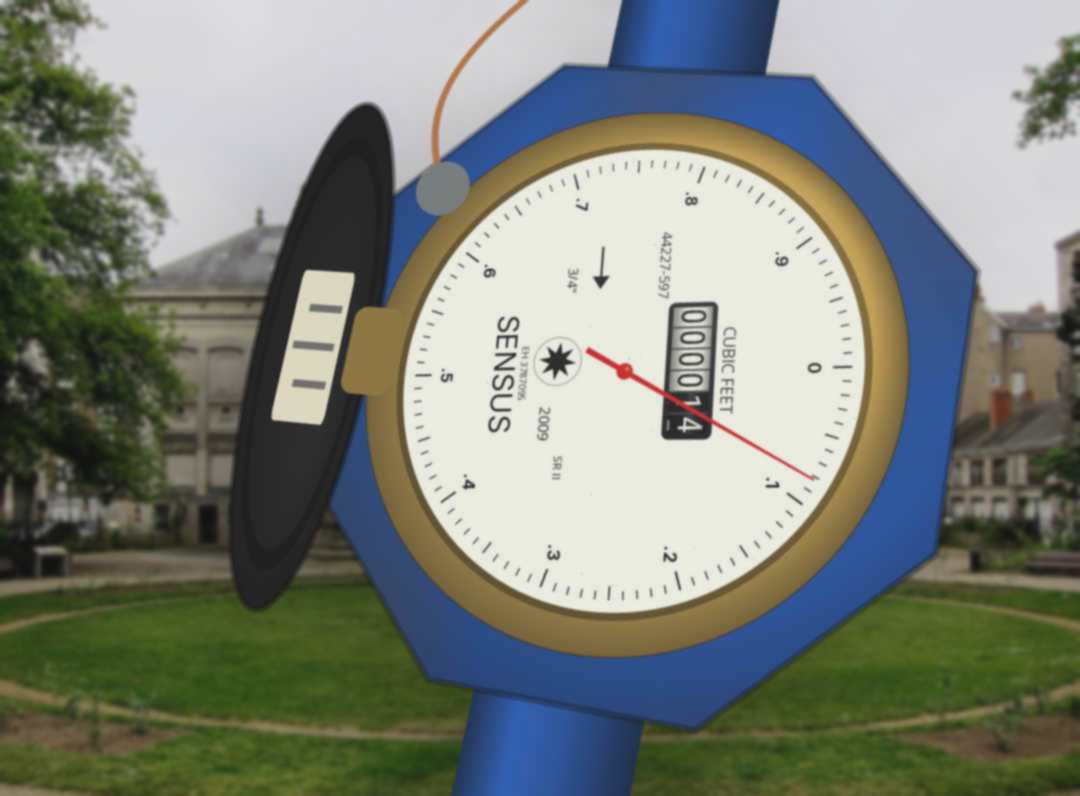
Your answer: 14.08 ft³
